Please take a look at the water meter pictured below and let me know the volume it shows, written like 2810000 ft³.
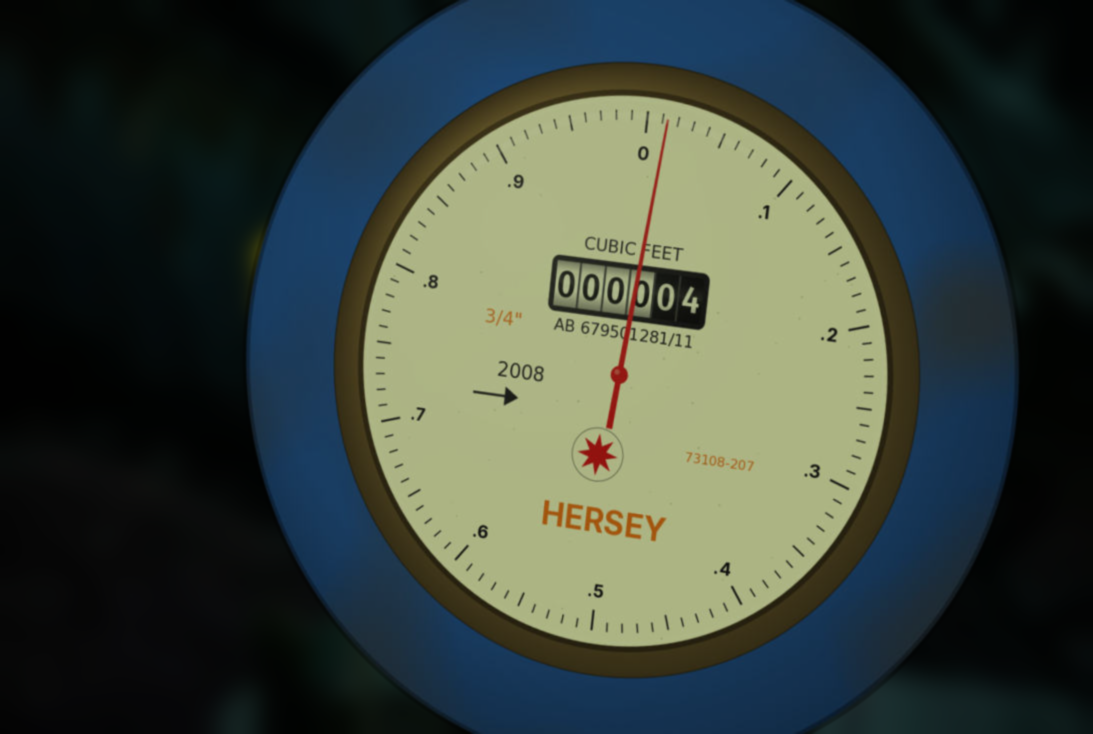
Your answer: 4.01 ft³
